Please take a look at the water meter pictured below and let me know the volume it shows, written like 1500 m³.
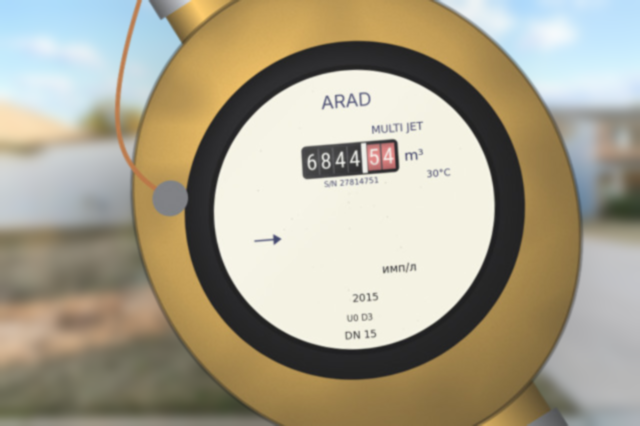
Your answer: 6844.54 m³
